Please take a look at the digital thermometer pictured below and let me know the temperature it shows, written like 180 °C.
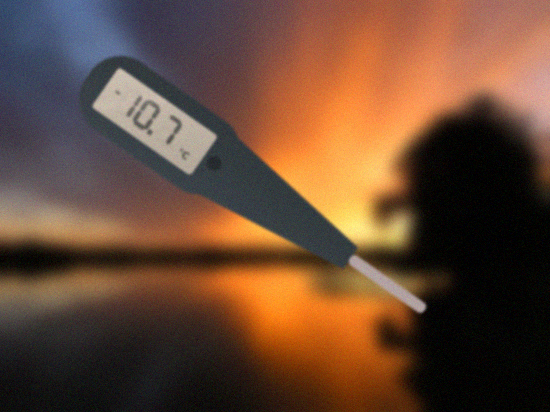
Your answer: -10.7 °C
